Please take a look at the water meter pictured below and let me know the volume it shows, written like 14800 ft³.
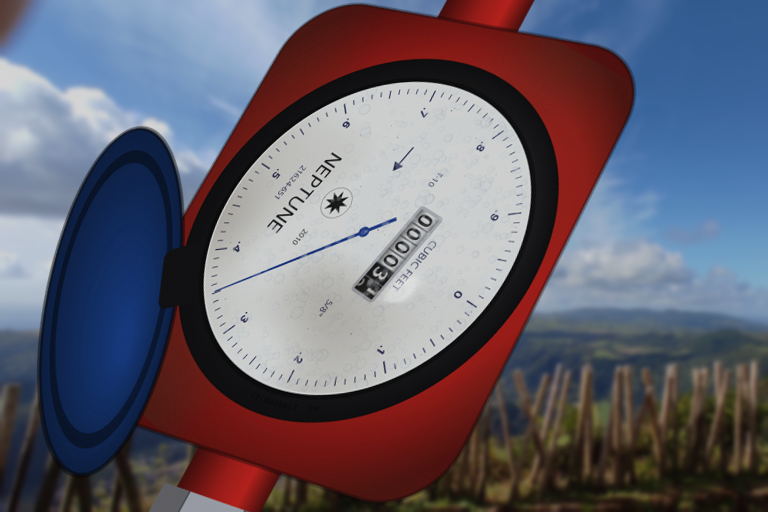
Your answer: 31.35 ft³
